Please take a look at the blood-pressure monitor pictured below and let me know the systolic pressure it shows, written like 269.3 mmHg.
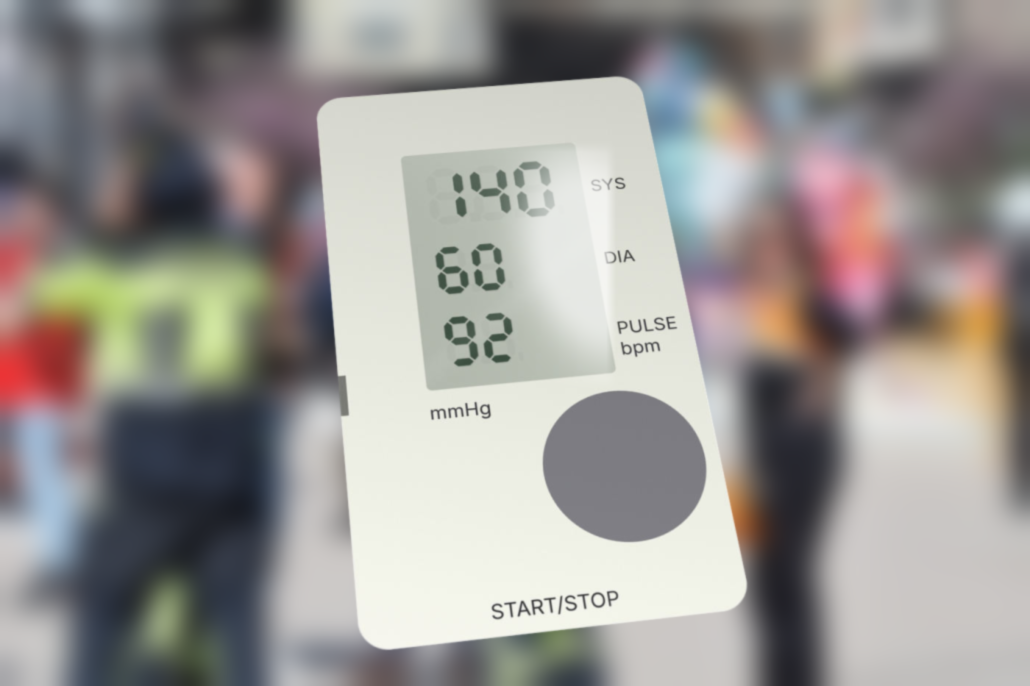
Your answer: 140 mmHg
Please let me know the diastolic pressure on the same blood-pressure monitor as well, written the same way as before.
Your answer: 60 mmHg
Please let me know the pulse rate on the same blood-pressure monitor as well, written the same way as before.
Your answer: 92 bpm
